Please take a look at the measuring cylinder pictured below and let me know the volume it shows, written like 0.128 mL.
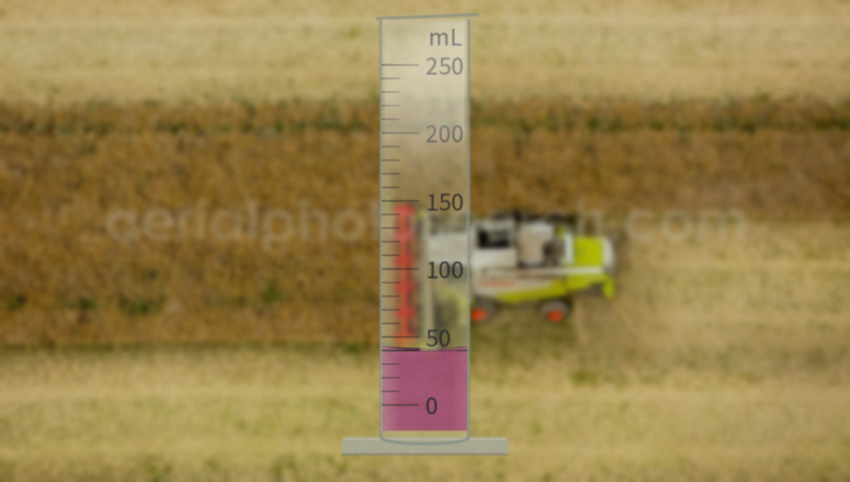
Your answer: 40 mL
